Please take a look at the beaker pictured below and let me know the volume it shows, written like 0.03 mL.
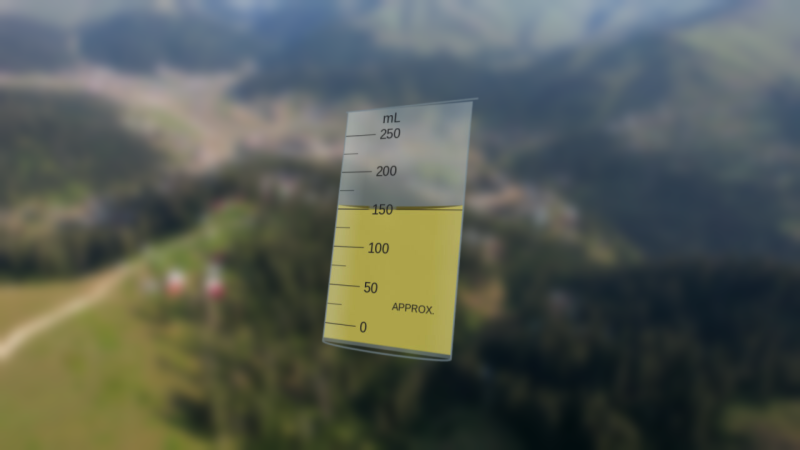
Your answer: 150 mL
